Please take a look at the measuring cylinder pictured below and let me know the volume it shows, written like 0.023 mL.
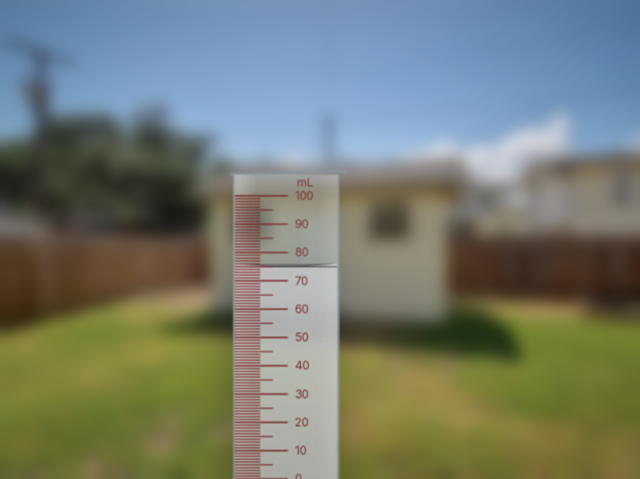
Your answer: 75 mL
